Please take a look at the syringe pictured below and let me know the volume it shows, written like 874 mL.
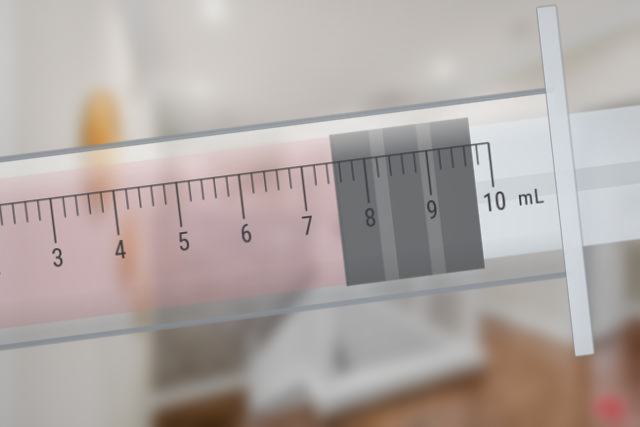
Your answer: 7.5 mL
